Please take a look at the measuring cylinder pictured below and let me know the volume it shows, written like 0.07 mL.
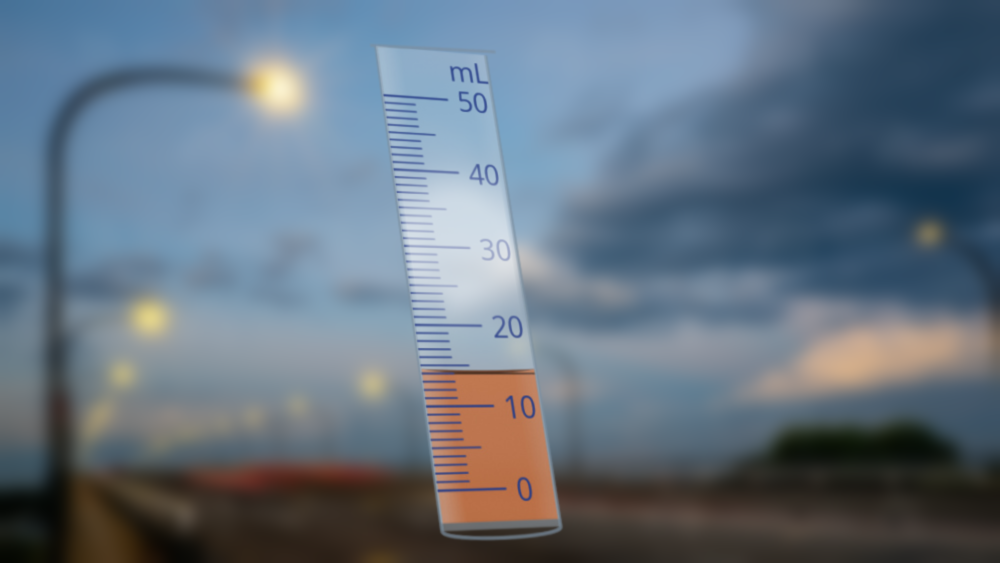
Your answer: 14 mL
